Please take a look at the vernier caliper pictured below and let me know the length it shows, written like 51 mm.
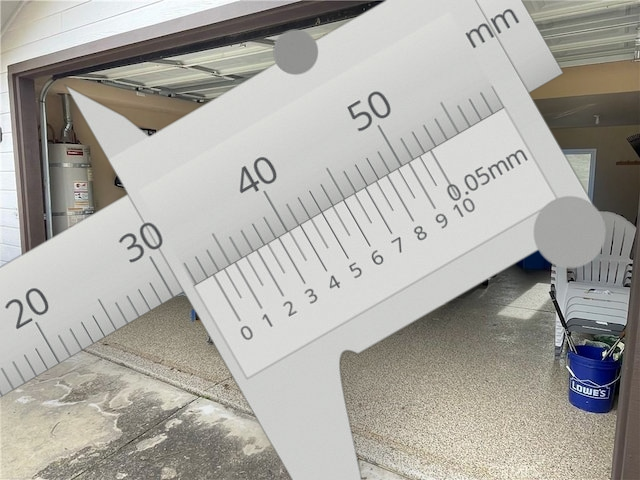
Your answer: 33.5 mm
